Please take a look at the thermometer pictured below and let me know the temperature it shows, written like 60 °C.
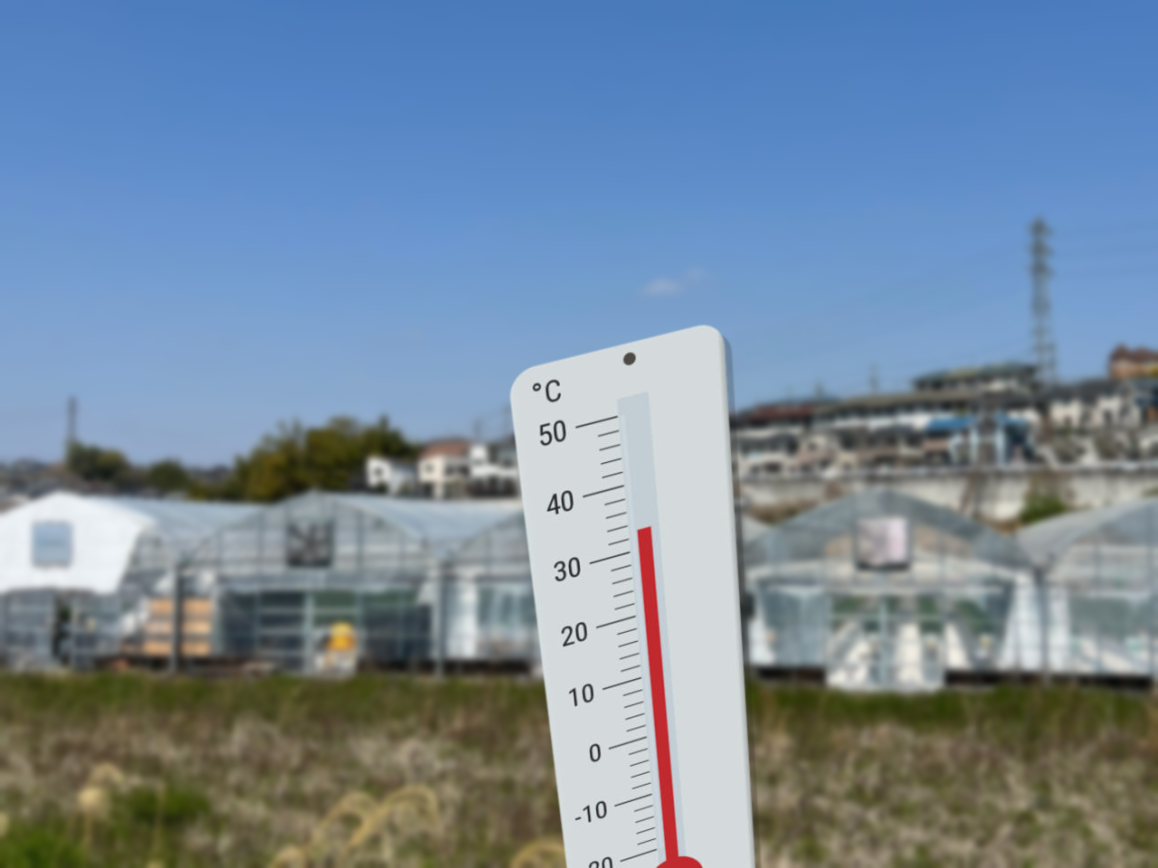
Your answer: 33 °C
